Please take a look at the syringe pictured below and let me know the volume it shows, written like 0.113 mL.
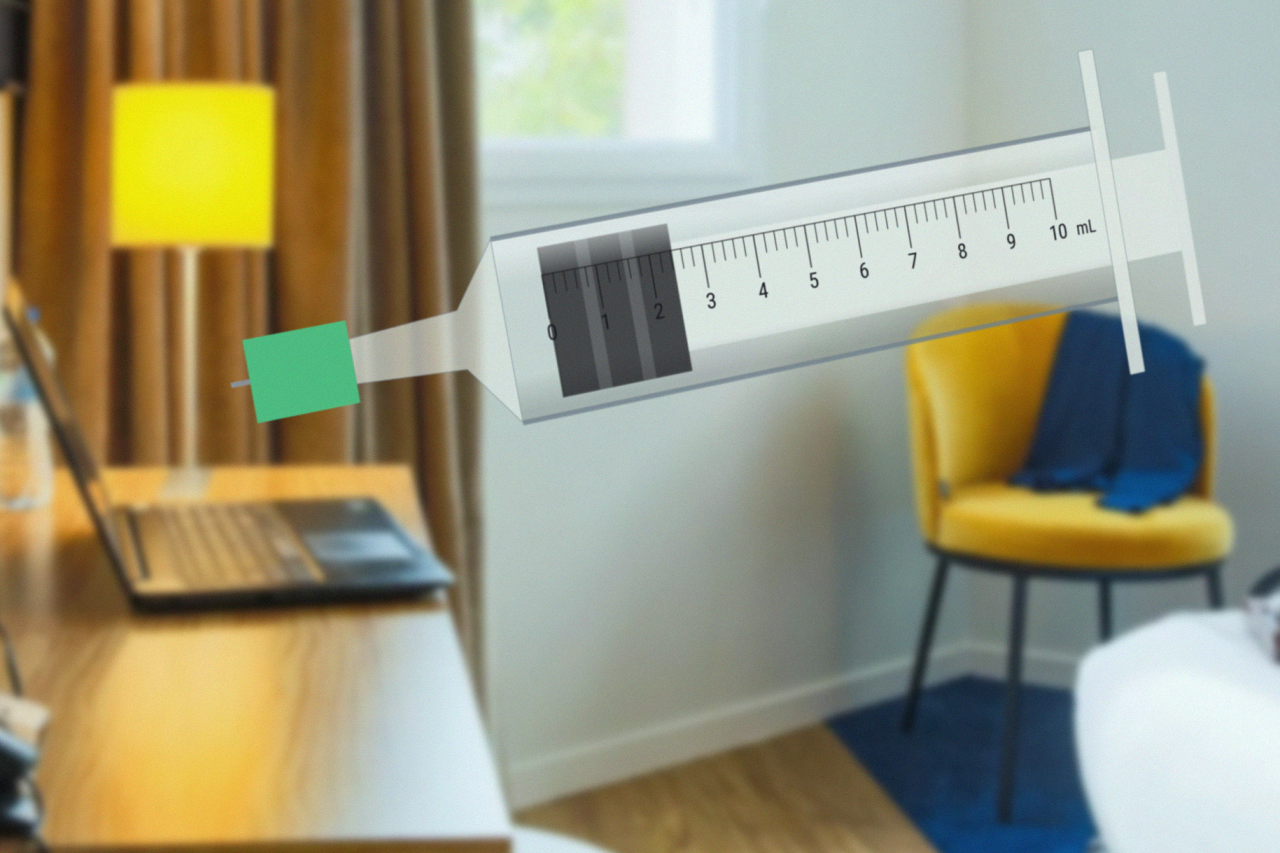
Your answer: 0 mL
